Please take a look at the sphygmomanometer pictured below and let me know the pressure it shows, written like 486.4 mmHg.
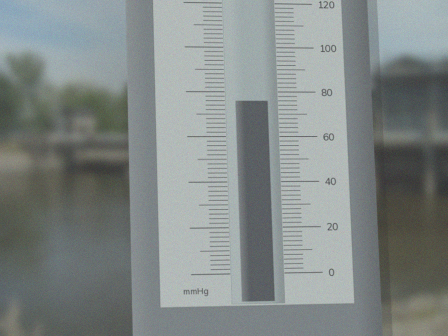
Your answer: 76 mmHg
